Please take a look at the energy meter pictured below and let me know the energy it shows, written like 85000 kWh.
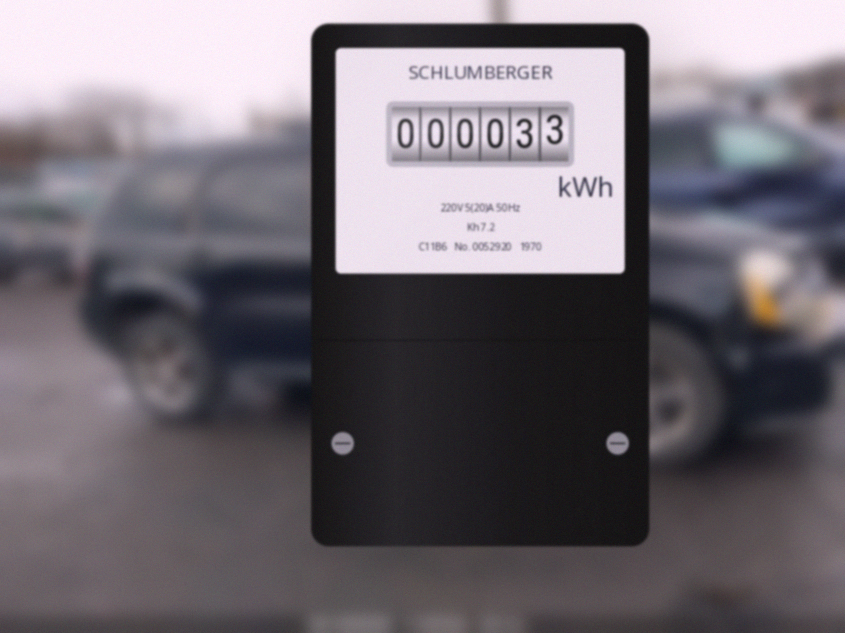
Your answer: 33 kWh
